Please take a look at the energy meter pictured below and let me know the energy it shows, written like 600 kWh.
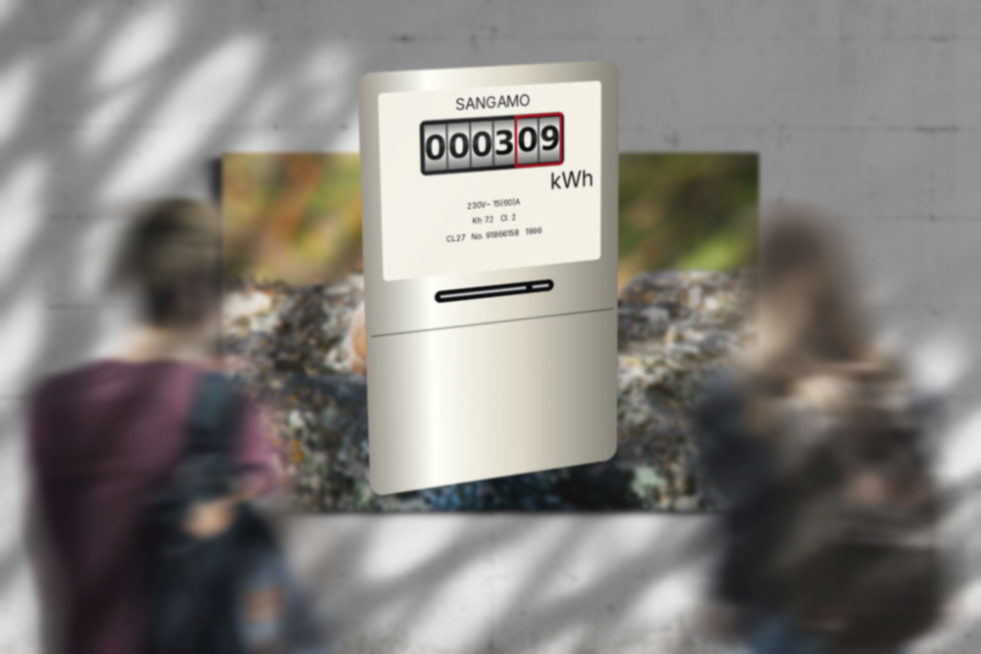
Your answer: 3.09 kWh
